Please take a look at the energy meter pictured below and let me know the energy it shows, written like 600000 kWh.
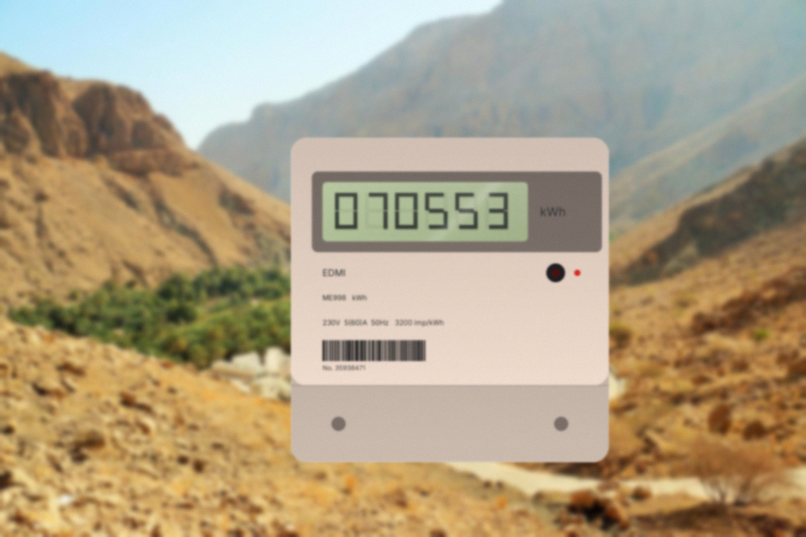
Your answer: 70553 kWh
